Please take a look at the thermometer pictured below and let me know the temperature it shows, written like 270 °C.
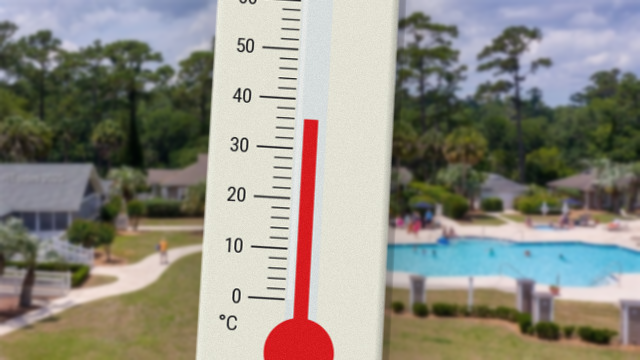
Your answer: 36 °C
